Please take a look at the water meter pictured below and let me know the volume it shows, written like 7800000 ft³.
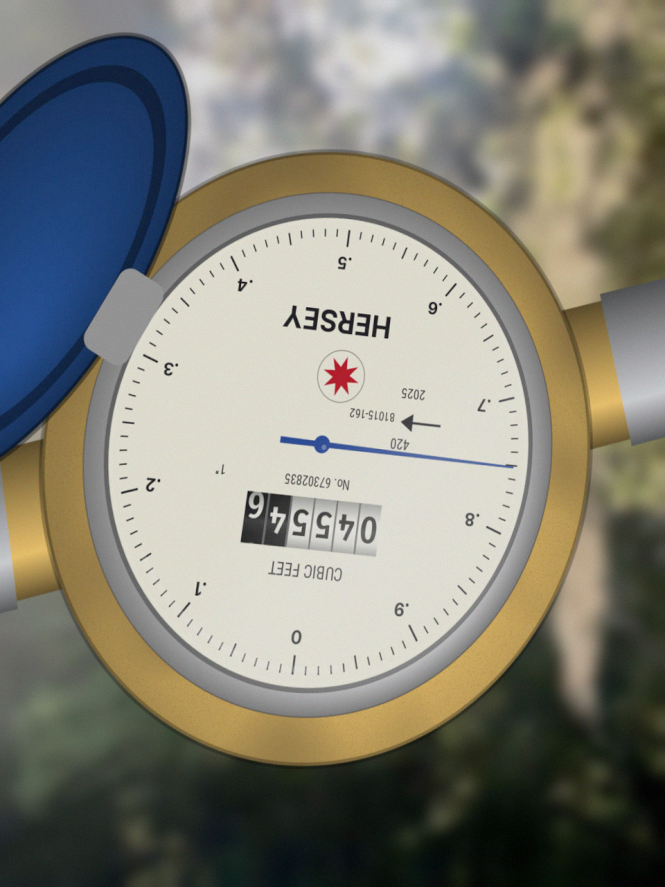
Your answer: 45545.75 ft³
